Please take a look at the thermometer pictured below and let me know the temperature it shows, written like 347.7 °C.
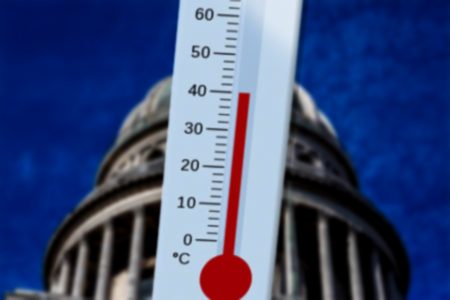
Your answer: 40 °C
